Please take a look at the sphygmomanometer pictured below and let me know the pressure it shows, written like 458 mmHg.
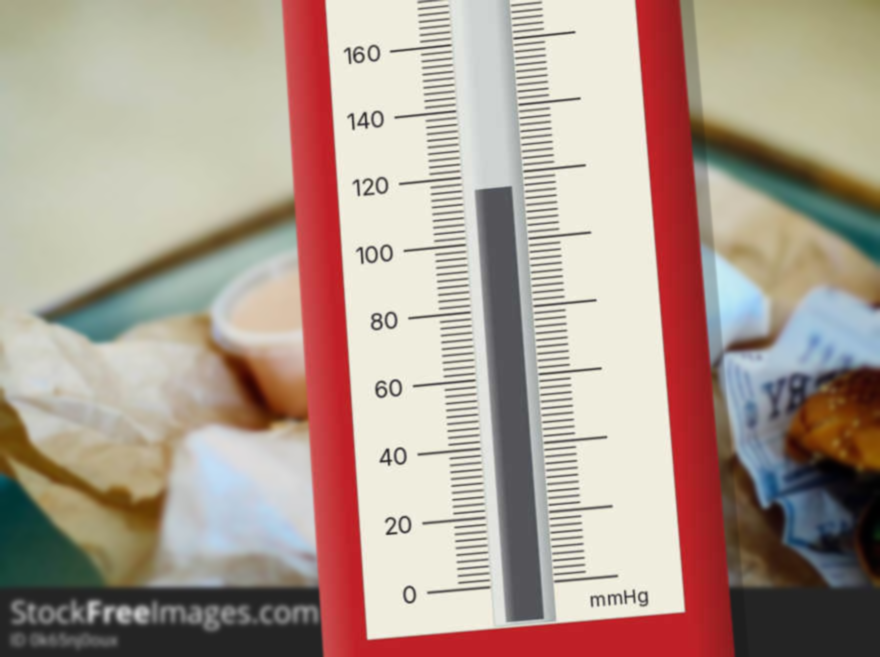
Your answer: 116 mmHg
